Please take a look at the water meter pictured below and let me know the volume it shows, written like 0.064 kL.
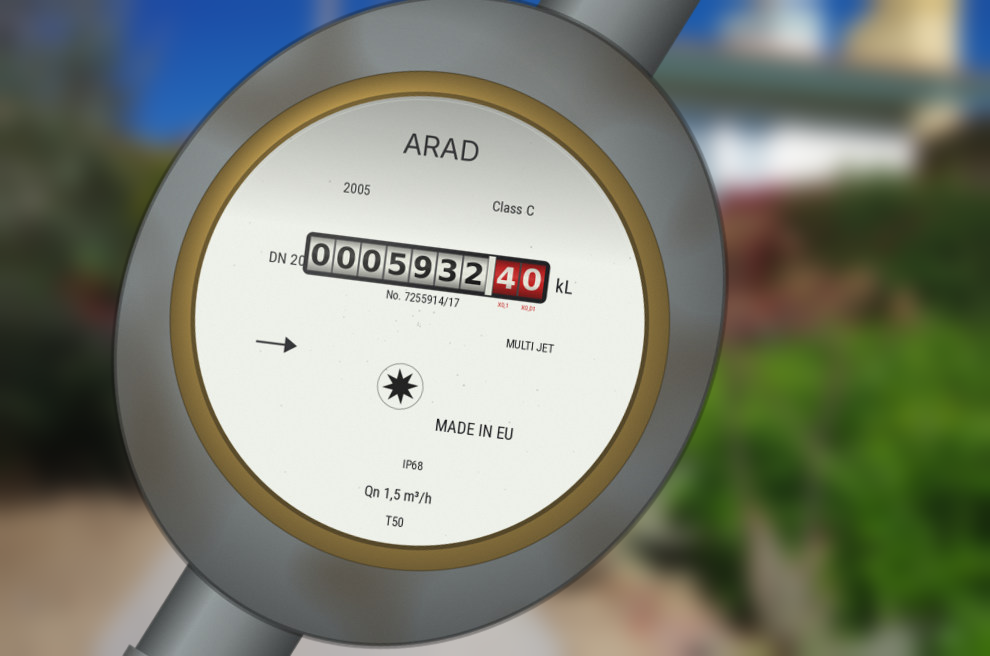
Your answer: 5932.40 kL
